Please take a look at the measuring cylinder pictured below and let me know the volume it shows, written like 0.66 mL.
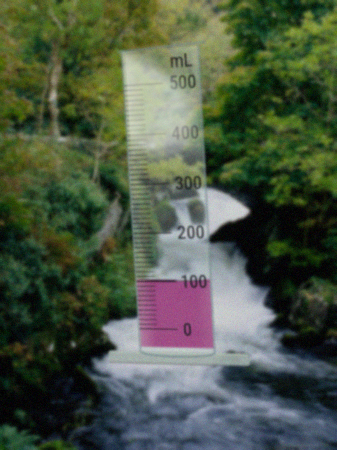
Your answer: 100 mL
